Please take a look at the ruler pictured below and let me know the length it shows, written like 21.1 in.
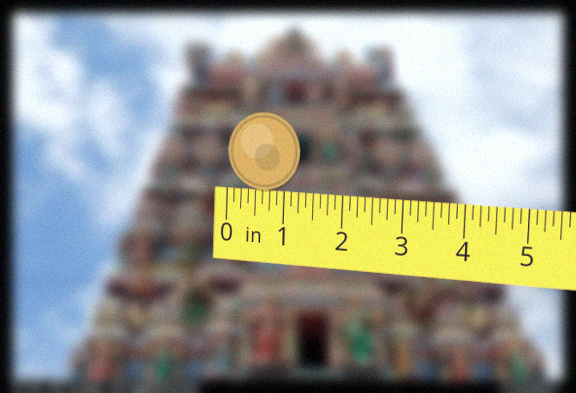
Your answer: 1.25 in
